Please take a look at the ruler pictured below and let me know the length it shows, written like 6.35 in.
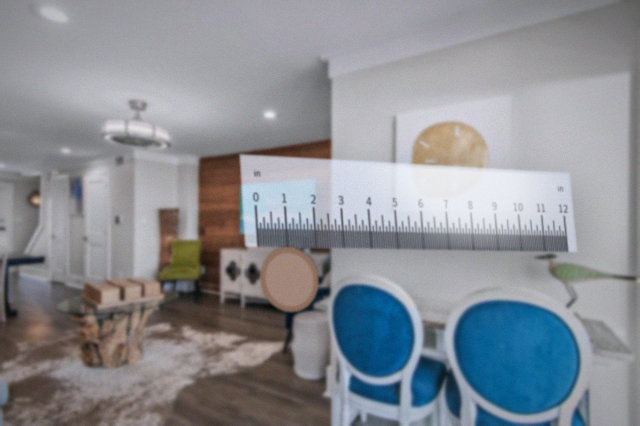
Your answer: 2 in
